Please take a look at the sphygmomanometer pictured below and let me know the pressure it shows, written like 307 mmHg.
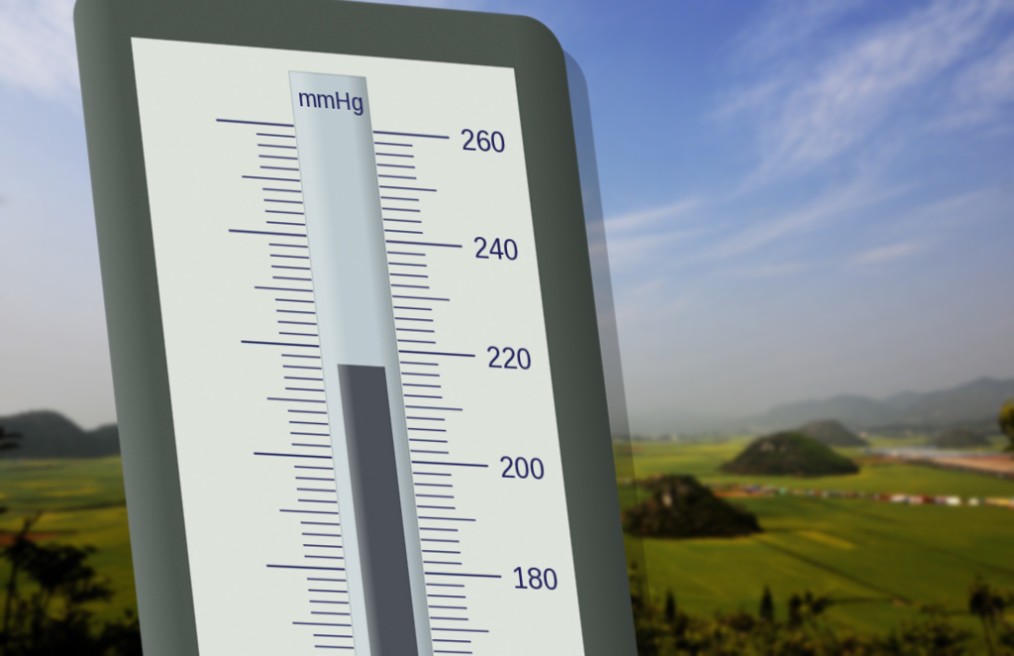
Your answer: 217 mmHg
